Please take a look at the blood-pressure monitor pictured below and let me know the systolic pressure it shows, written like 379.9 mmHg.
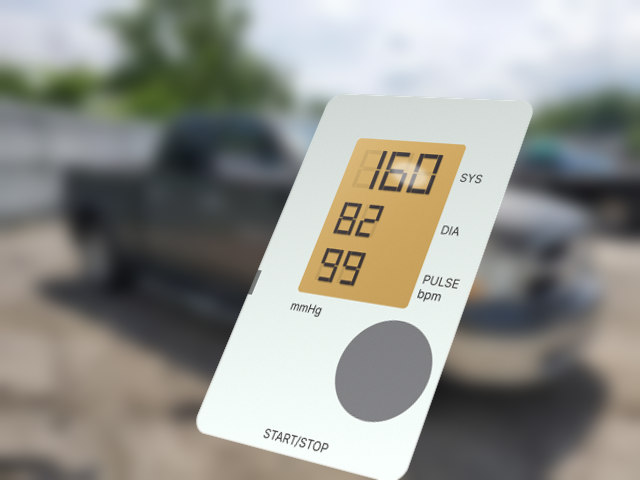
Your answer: 160 mmHg
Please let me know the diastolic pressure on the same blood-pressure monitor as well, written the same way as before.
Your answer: 82 mmHg
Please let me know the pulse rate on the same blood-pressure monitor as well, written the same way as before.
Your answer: 99 bpm
